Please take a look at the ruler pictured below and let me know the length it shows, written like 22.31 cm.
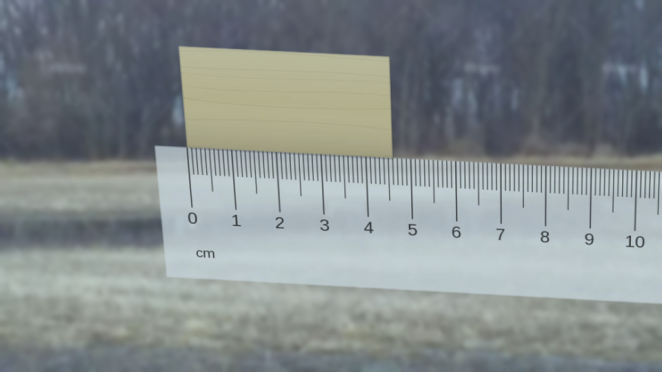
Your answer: 4.6 cm
